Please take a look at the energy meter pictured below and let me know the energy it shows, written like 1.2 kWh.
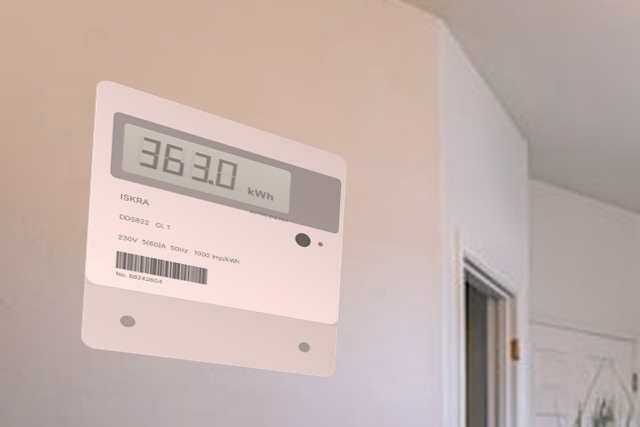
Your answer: 363.0 kWh
